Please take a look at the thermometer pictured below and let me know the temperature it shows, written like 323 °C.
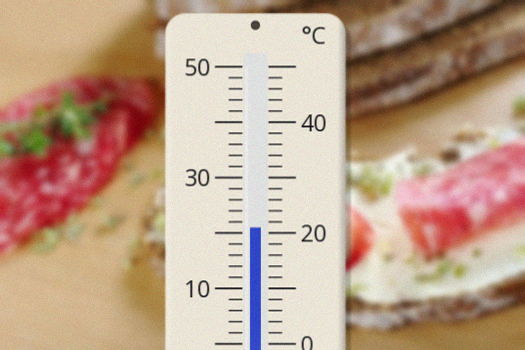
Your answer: 21 °C
